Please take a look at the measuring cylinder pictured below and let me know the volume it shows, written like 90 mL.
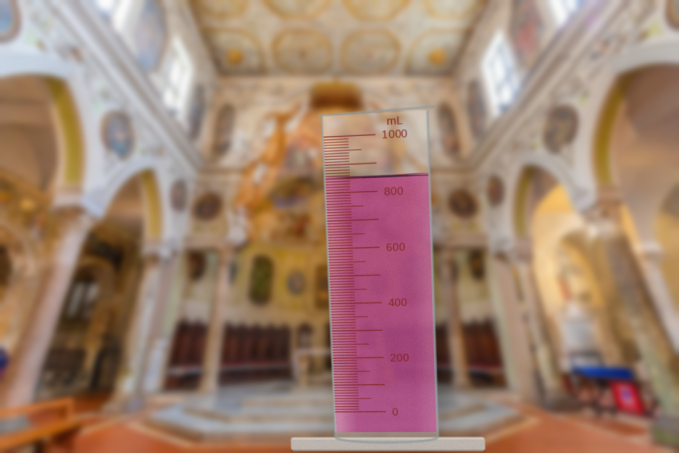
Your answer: 850 mL
